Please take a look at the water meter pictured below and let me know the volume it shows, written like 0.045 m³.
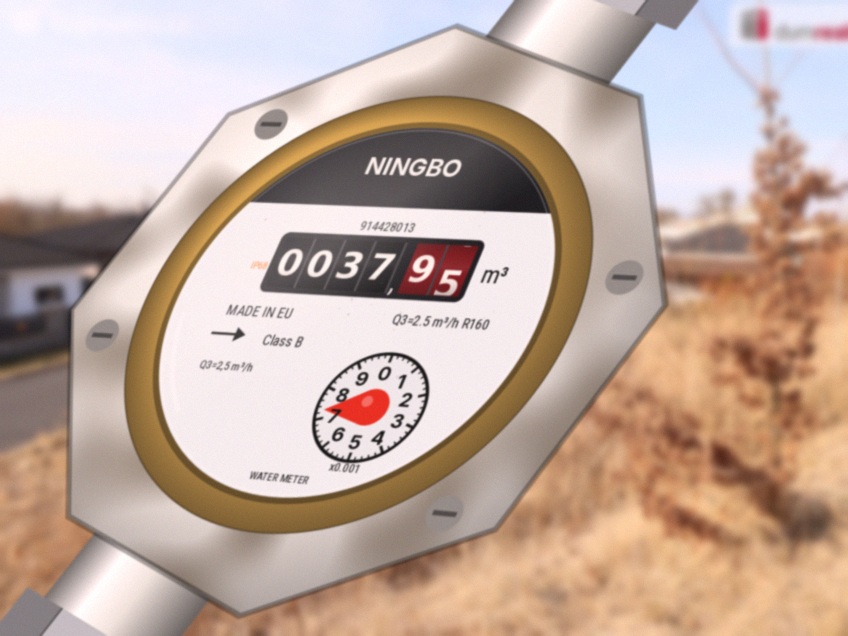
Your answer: 37.947 m³
